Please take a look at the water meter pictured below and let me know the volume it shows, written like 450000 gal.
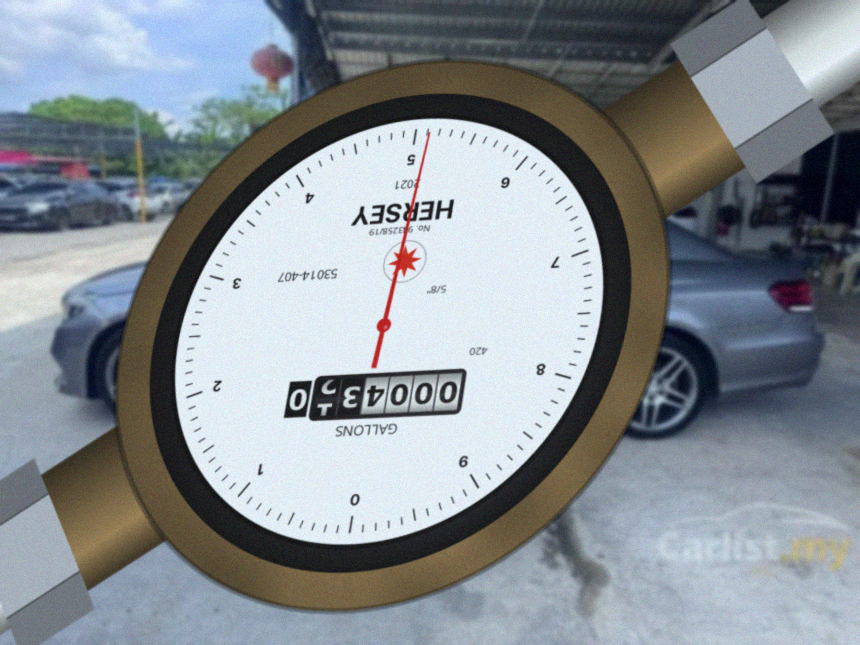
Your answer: 4315.1 gal
